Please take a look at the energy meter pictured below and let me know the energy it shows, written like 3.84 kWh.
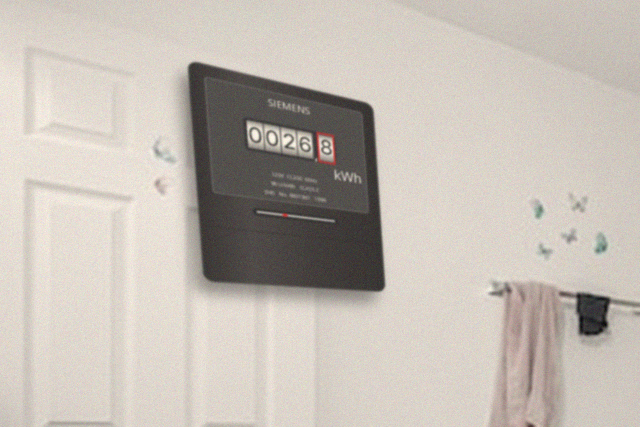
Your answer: 26.8 kWh
